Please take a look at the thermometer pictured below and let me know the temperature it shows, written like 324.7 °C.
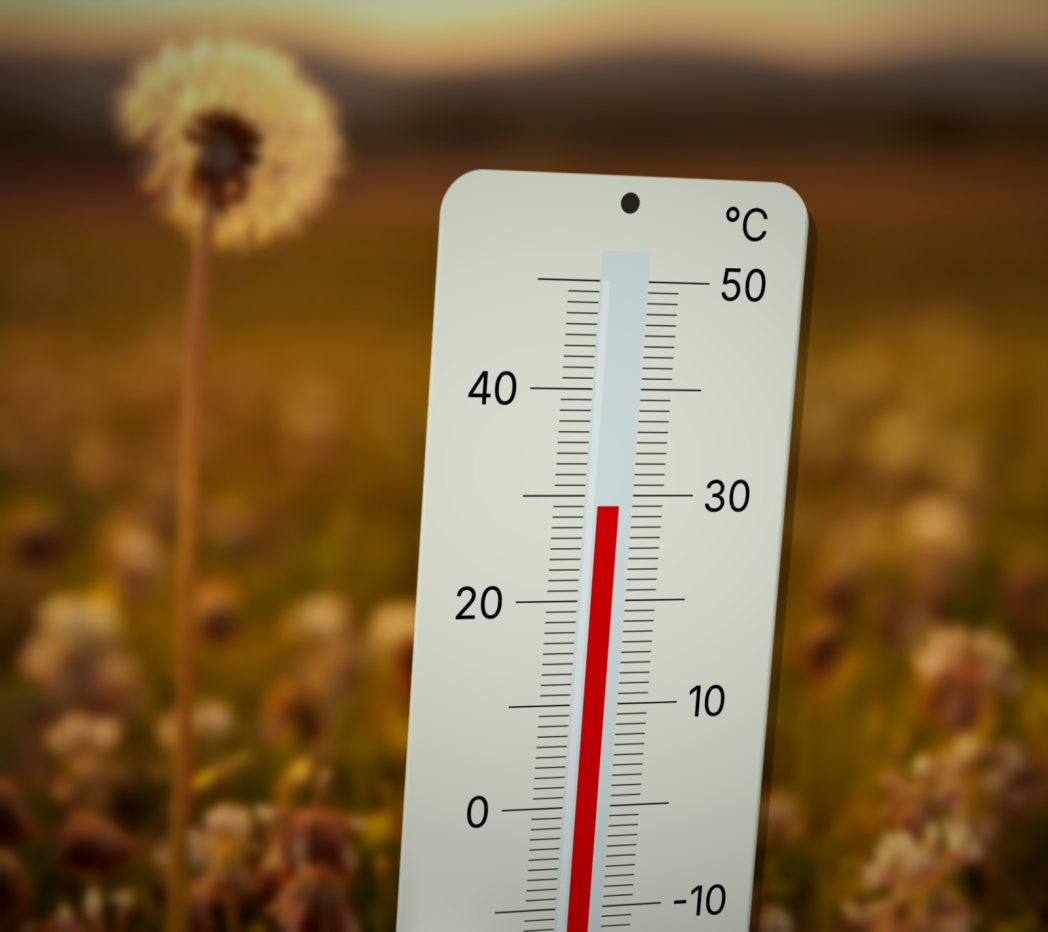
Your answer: 29 °C
